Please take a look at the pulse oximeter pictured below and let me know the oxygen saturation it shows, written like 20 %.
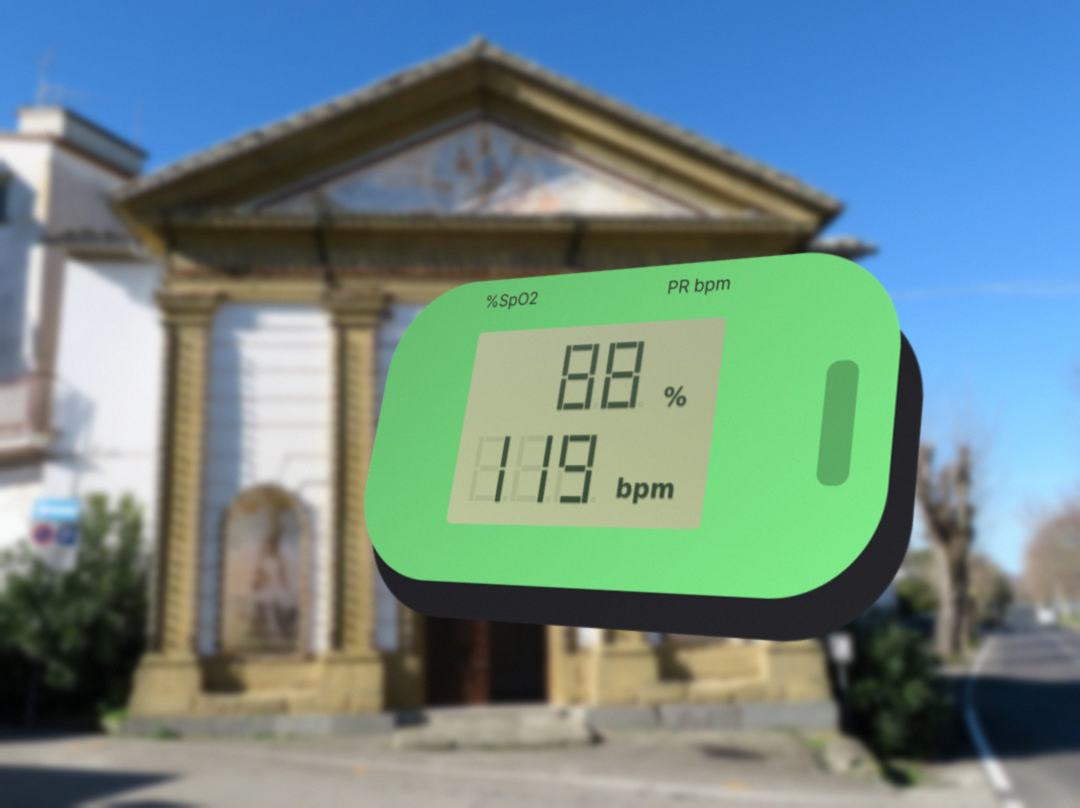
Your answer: 88 %
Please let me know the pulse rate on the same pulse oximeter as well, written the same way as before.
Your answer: 119 bpm
